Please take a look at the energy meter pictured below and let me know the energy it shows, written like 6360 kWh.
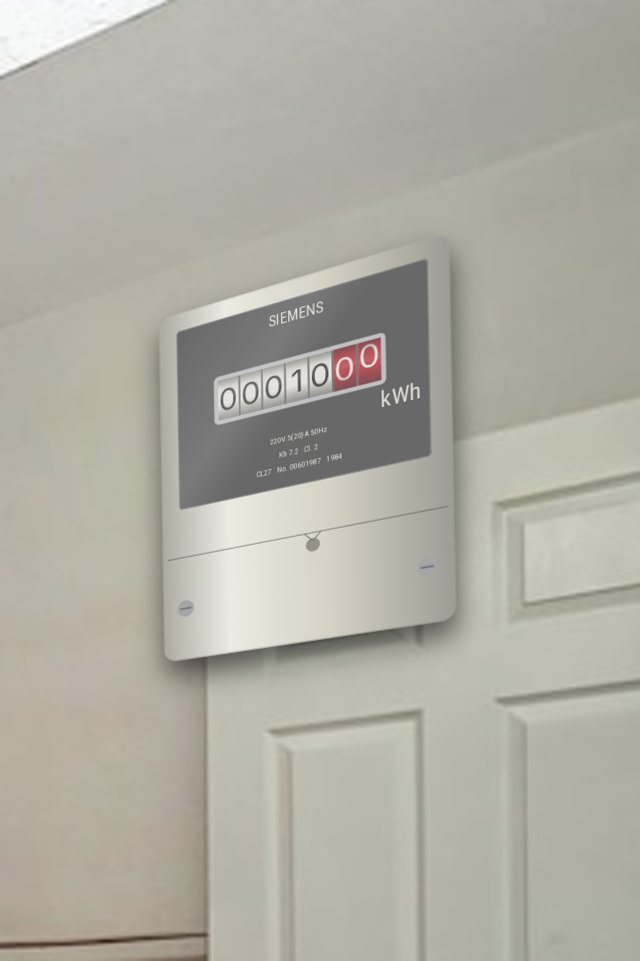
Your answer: 10.00 kWh
